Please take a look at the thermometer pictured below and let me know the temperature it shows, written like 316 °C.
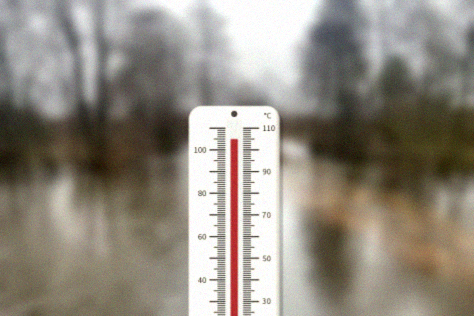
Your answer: 105 °C
